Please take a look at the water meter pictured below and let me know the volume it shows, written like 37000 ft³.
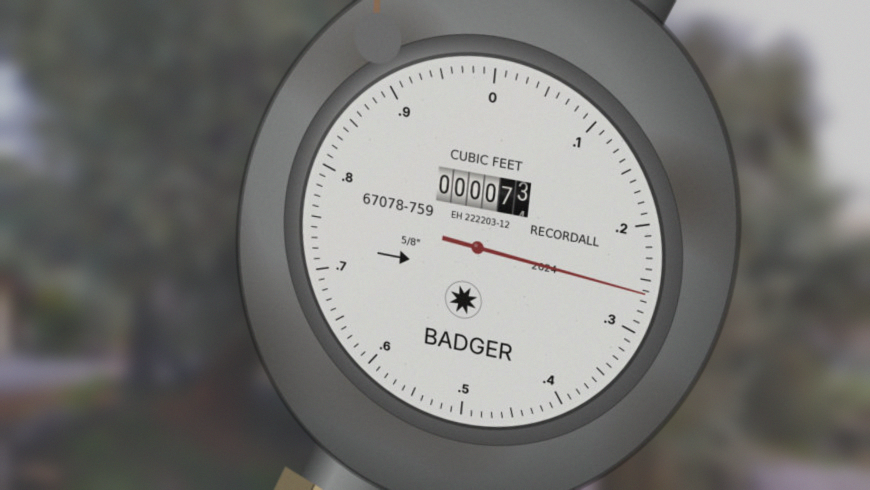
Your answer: 73.26 ft³
